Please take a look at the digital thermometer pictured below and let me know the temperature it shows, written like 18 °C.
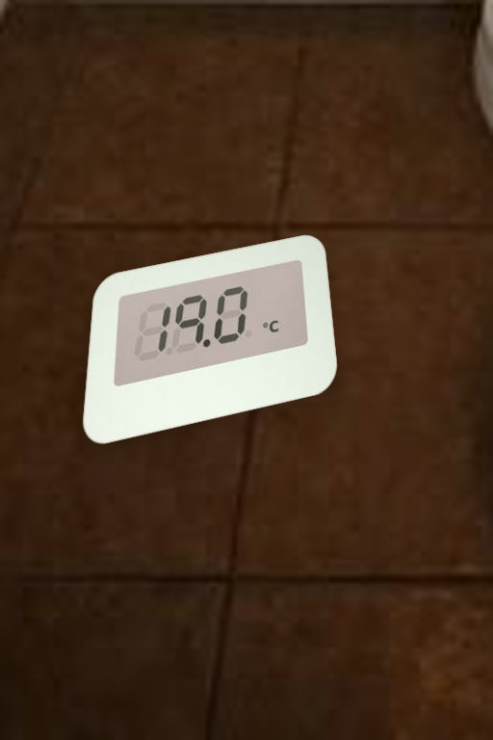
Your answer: 19.0 °C
